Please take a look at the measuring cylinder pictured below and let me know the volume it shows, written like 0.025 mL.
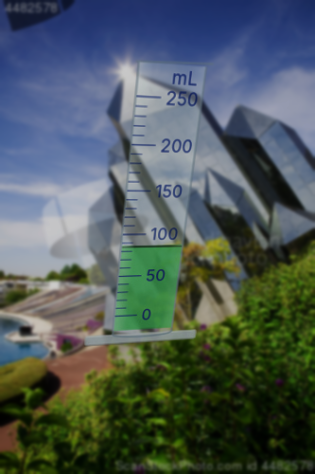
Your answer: 85 mL
